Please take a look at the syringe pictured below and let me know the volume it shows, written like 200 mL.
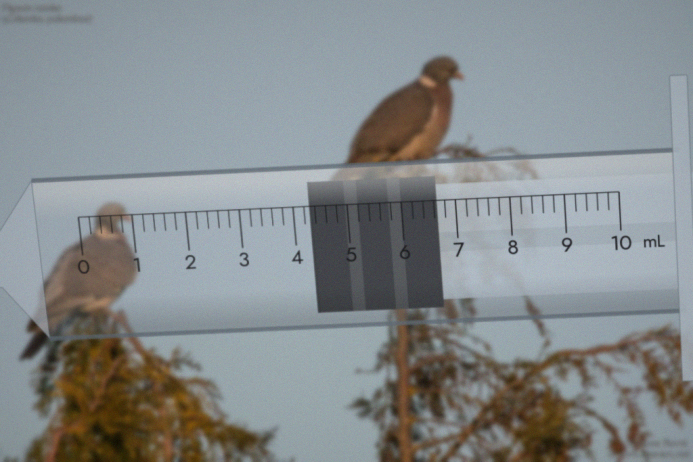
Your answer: 4.3 mL
